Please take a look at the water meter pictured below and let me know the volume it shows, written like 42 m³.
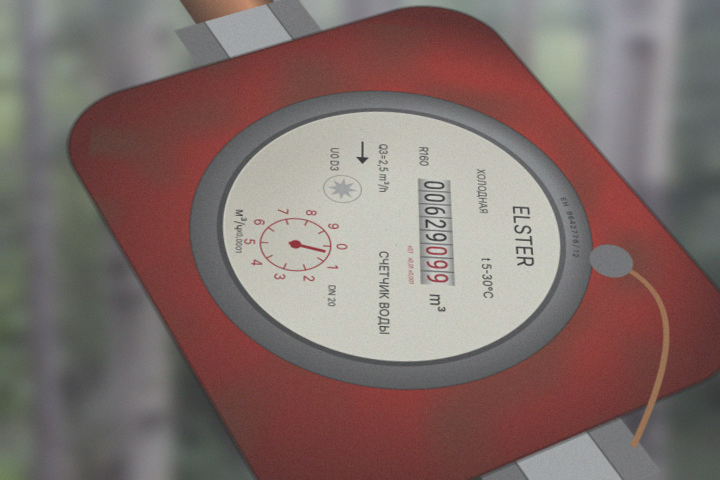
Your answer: 629.0990 m³
